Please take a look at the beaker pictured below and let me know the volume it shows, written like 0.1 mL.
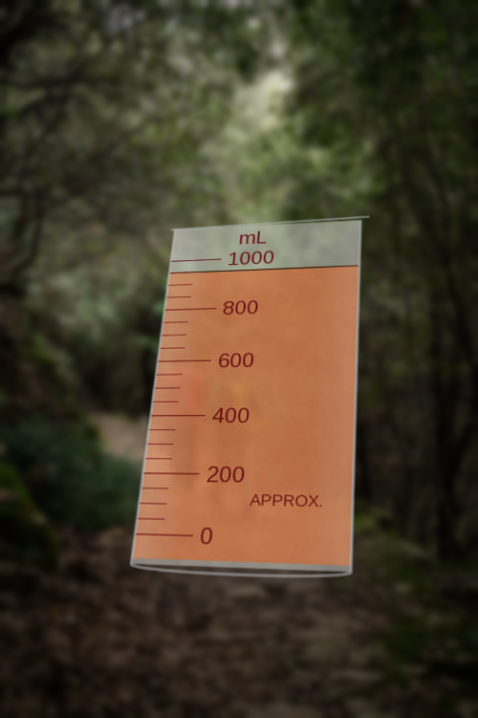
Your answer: 950 mL
